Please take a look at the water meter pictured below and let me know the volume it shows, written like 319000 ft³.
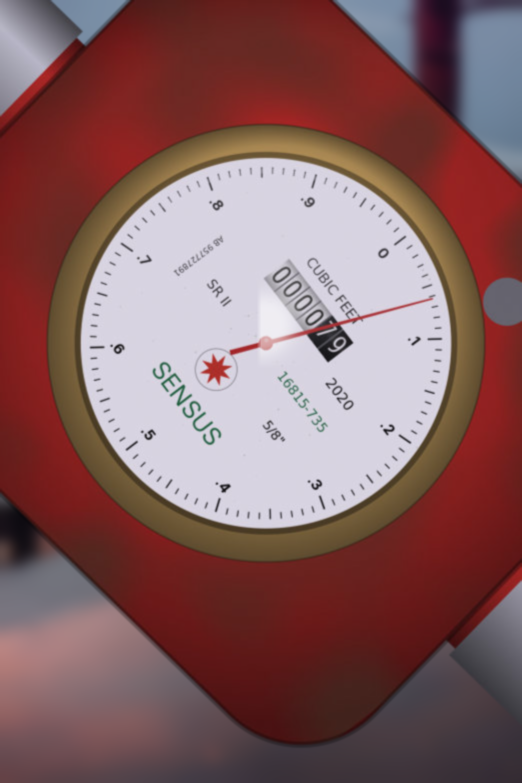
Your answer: 79.06 ft³
